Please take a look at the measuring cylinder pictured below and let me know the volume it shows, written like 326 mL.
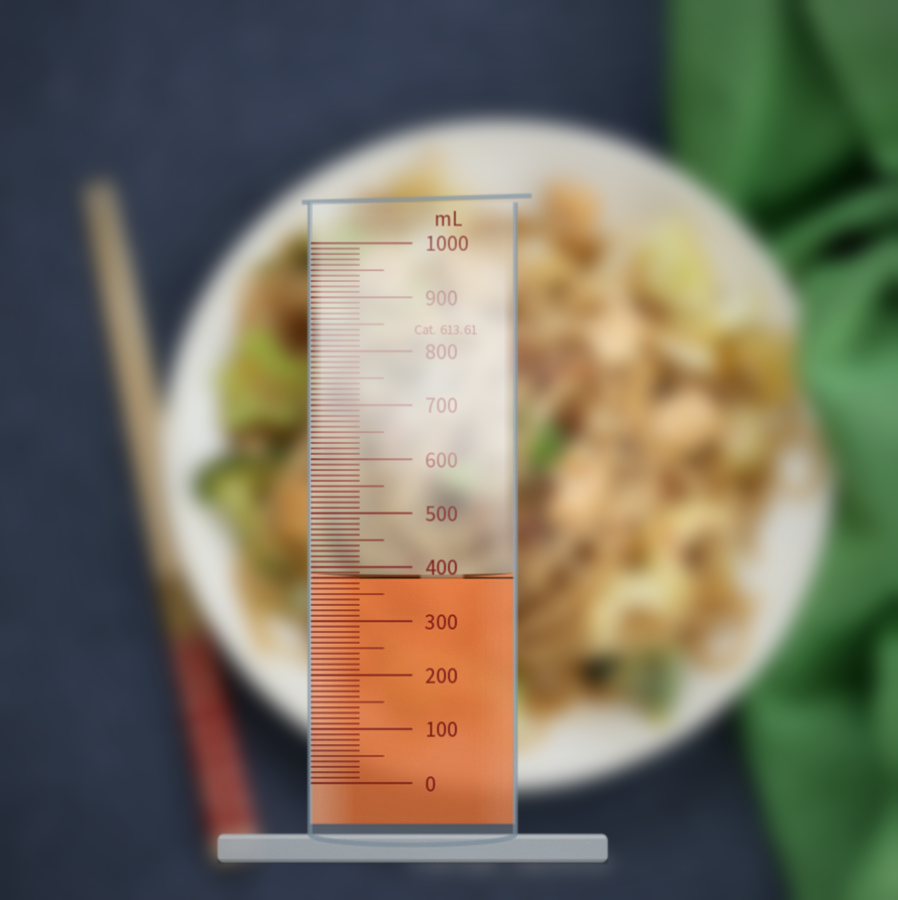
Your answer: 380 mL
